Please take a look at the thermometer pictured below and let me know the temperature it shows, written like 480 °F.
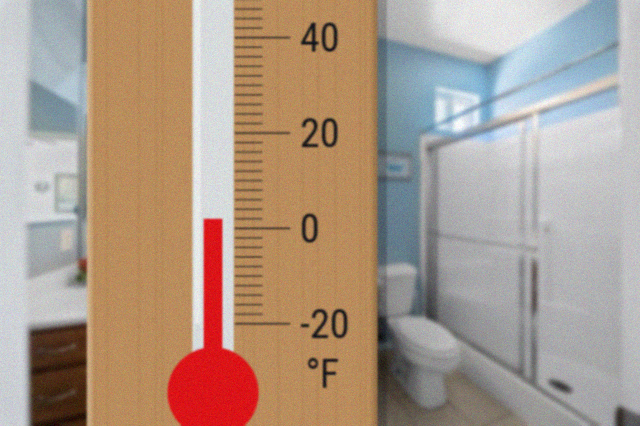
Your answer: 2 °F
